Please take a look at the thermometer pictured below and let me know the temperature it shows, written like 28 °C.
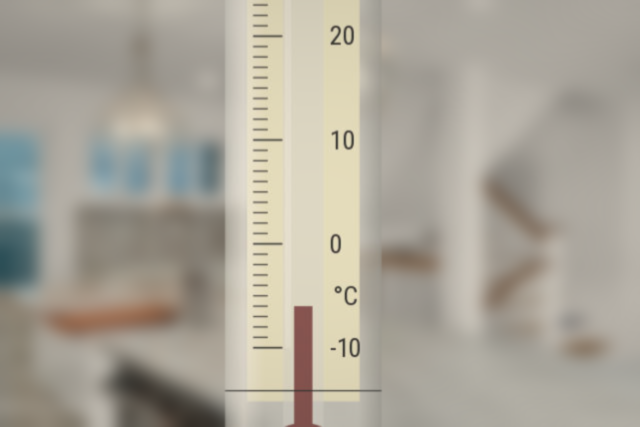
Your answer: -6 °C
